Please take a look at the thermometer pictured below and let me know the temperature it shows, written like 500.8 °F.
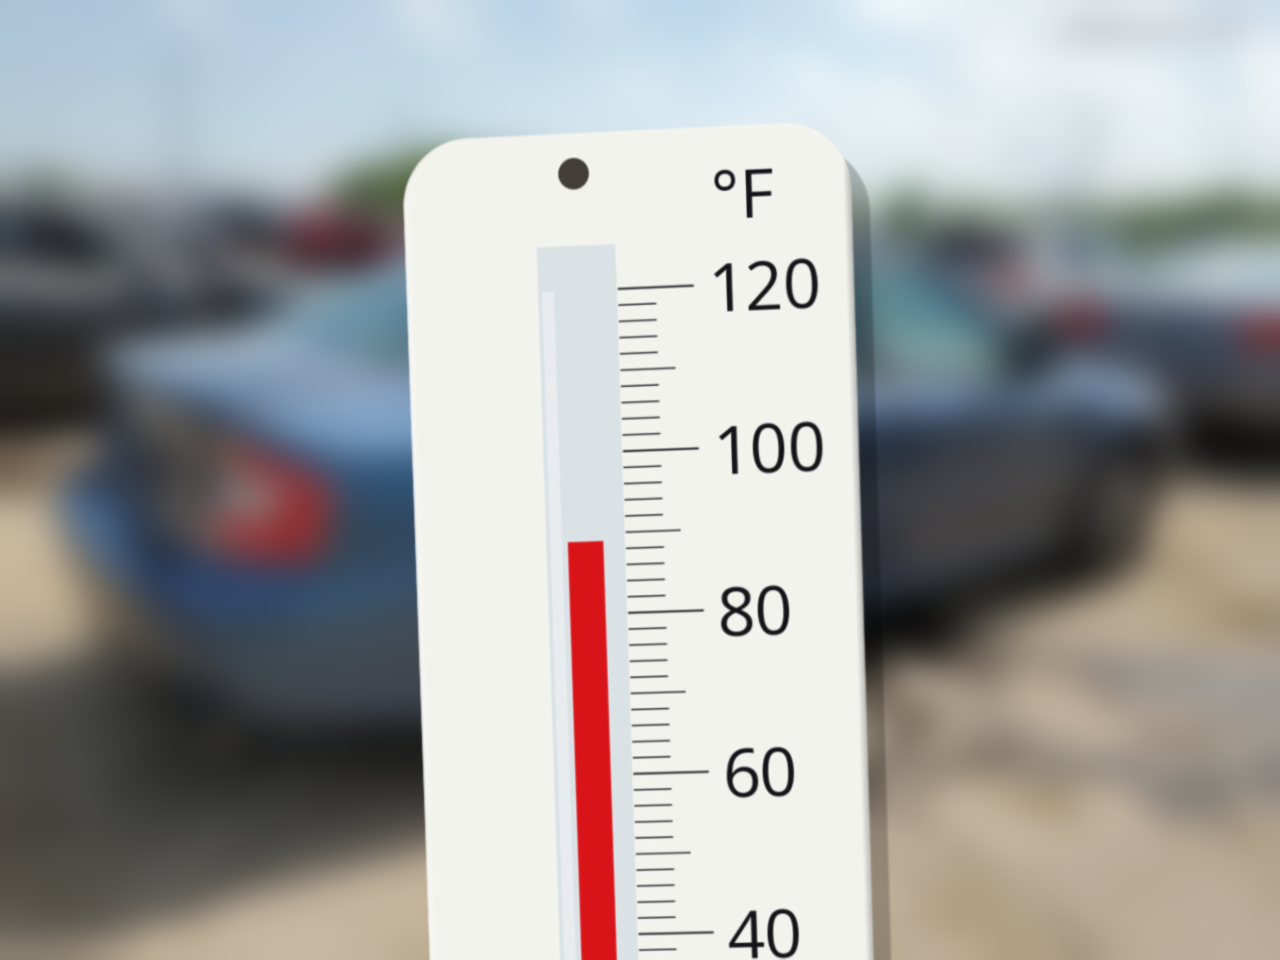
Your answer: 89 °F
